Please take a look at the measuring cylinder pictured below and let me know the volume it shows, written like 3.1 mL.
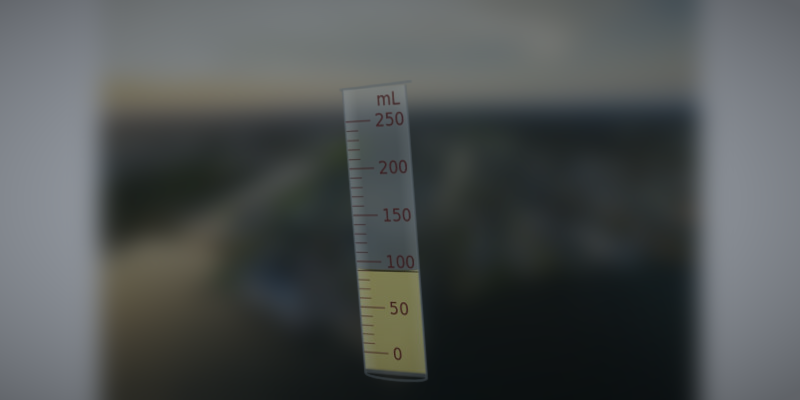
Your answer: 90 mL
